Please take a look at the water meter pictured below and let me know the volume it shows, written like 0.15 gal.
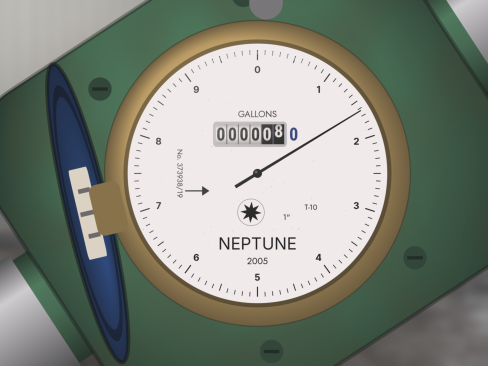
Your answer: 81.6 gal
